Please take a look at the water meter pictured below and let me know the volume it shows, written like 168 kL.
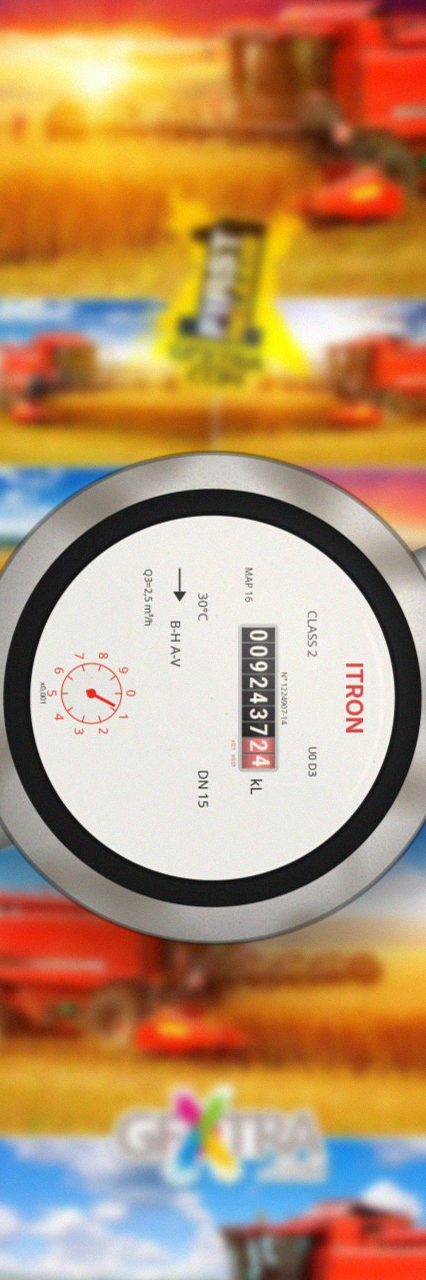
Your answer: 92437.240 kL
